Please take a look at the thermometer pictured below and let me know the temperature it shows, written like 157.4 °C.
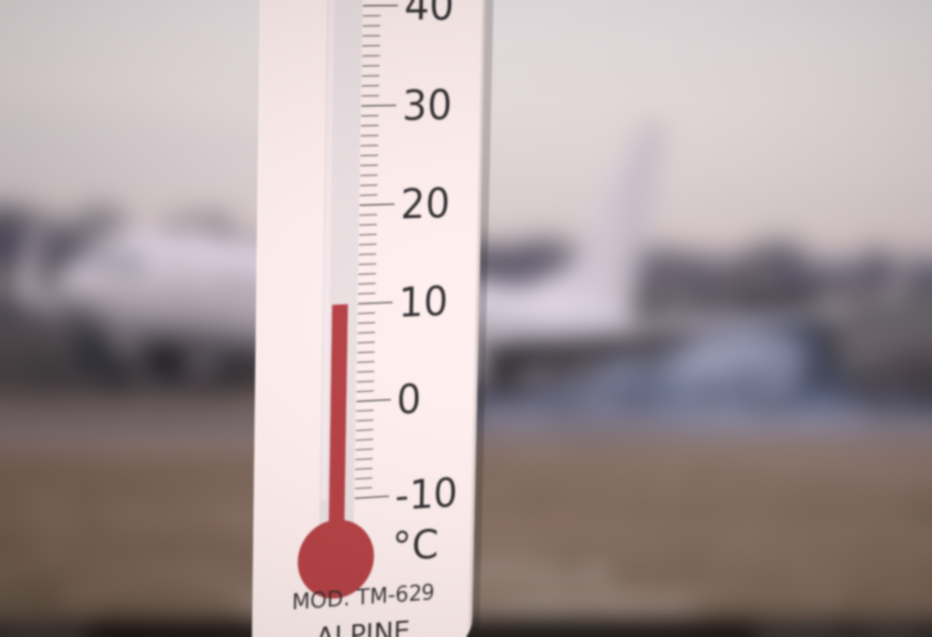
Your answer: 10 °C
